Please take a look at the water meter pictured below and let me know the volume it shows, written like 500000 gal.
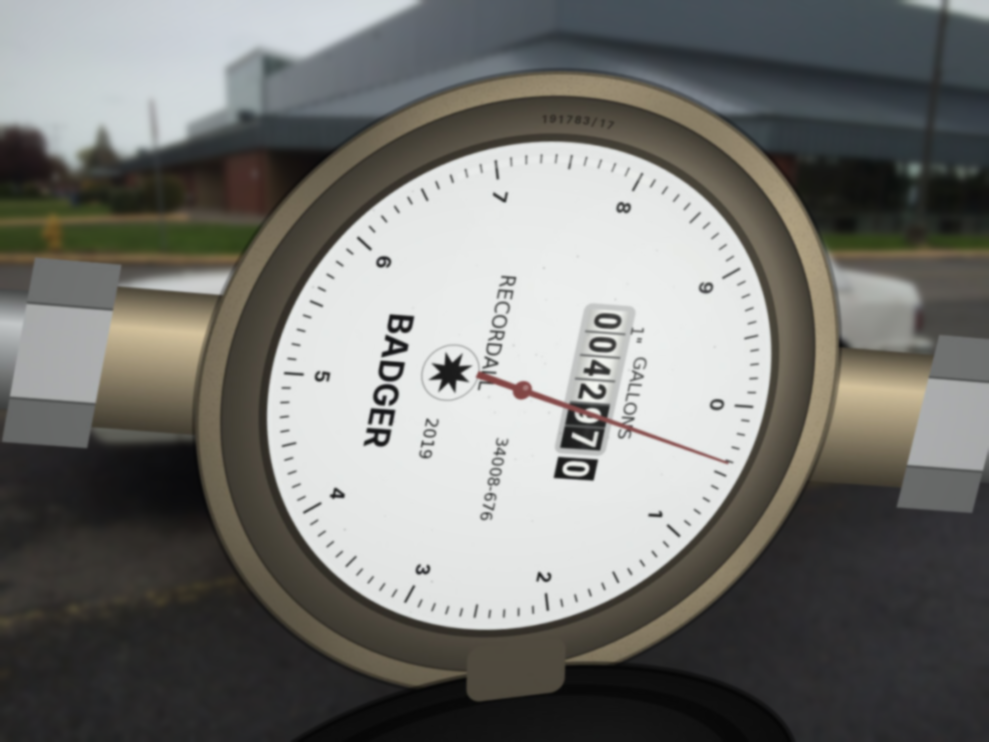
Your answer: 42970.4 gal
